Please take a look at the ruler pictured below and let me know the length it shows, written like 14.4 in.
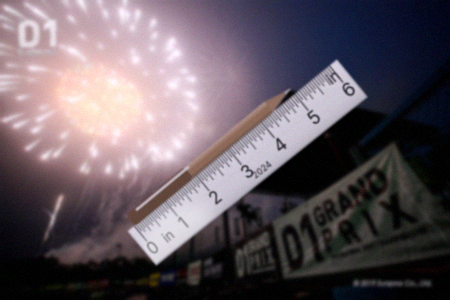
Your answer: 5 in
